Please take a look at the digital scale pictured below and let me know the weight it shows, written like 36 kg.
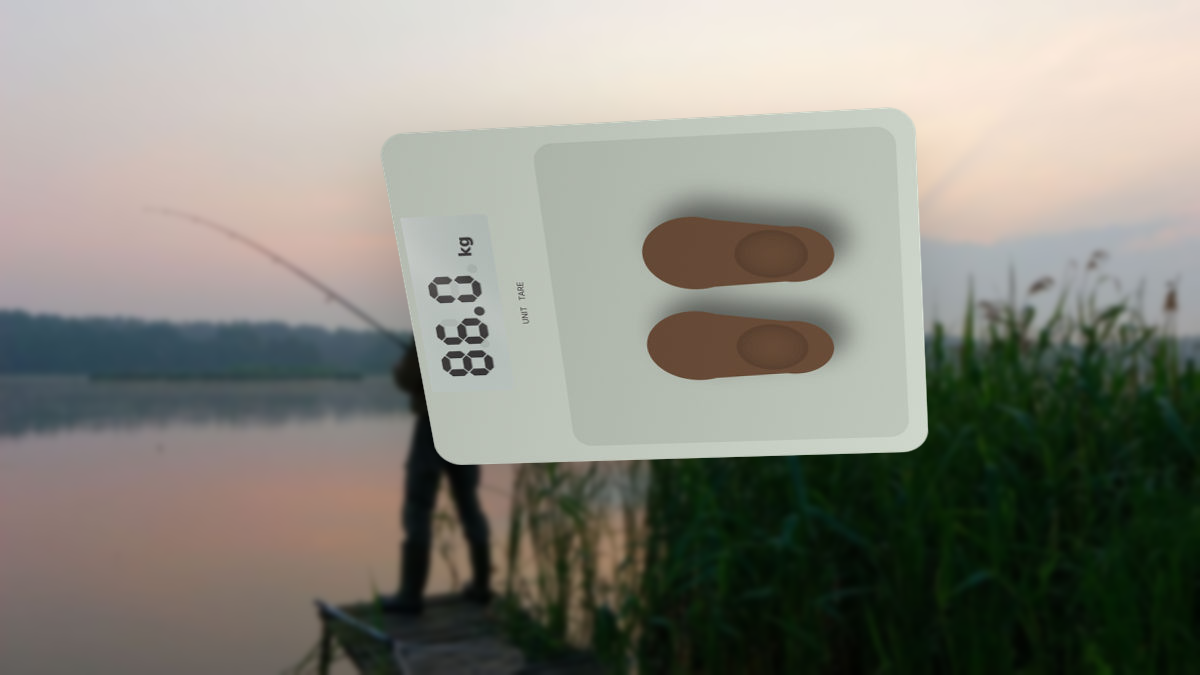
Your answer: 86.0 kg
